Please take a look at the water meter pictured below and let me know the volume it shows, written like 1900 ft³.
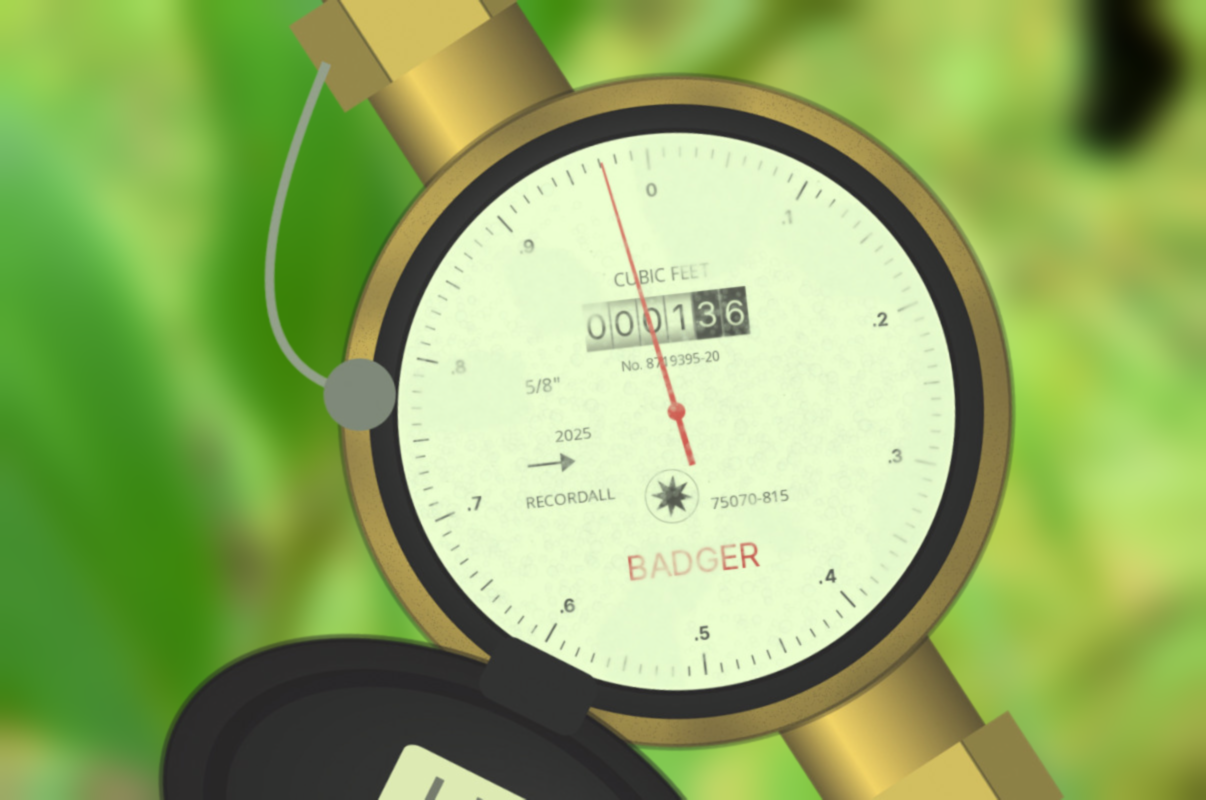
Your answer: 135.97 ft³
